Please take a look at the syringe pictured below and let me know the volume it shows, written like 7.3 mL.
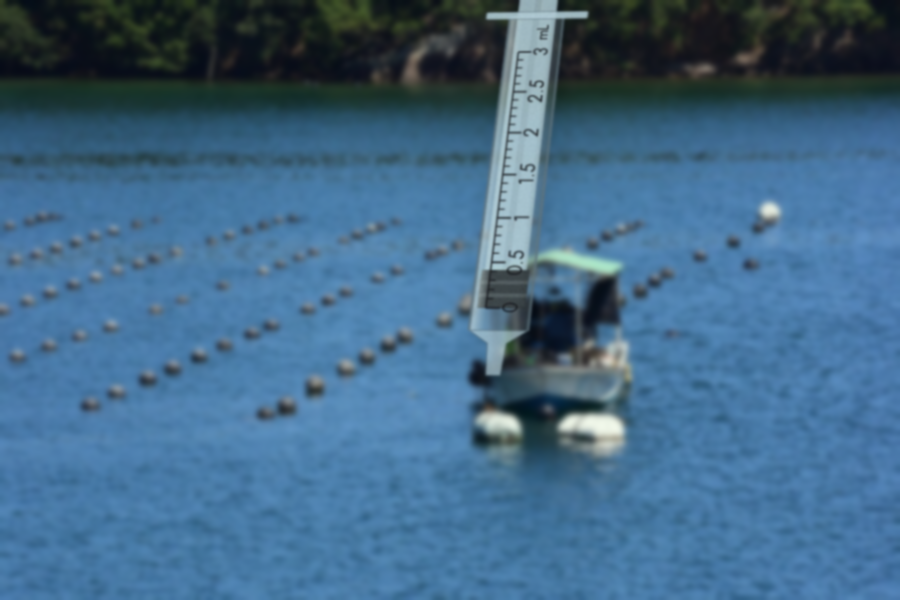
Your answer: 0 mL
